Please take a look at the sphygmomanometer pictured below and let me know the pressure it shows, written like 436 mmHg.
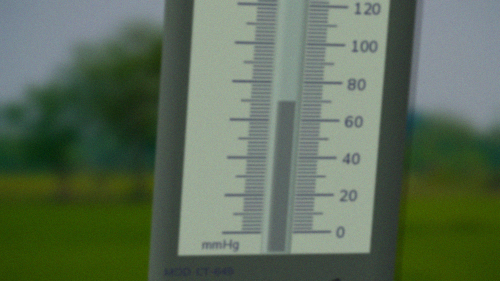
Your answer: 70 mmHg
